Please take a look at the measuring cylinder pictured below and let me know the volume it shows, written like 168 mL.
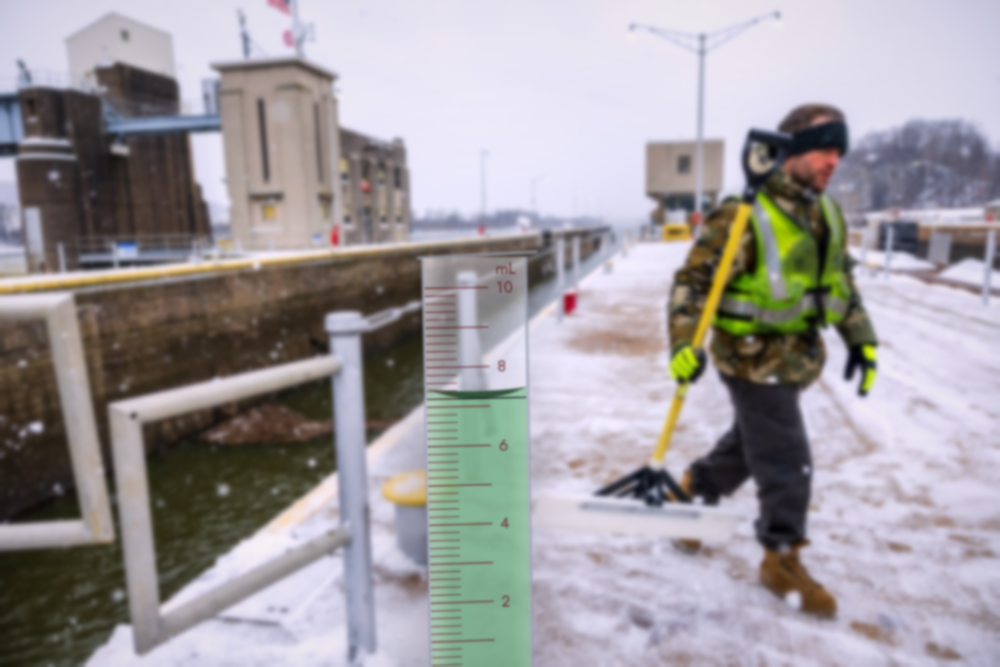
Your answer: 7.2 mL
